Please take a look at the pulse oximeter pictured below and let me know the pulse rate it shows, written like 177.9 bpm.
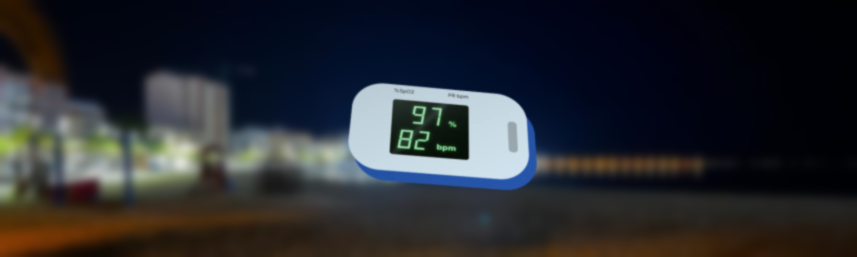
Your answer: 82 bpm
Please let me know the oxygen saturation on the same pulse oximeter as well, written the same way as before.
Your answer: 97 %
